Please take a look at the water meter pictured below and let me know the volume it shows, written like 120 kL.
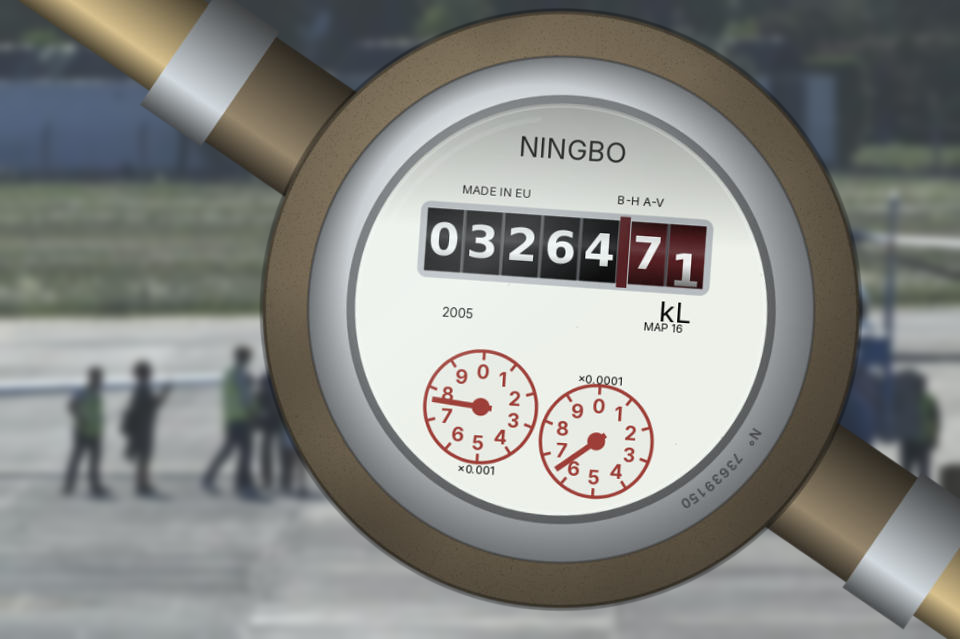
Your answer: 3264.7076 kL
